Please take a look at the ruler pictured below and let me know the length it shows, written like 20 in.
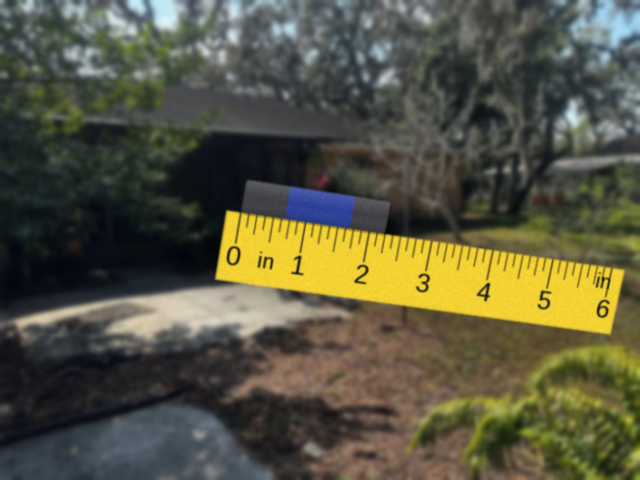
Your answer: 2.25 in
